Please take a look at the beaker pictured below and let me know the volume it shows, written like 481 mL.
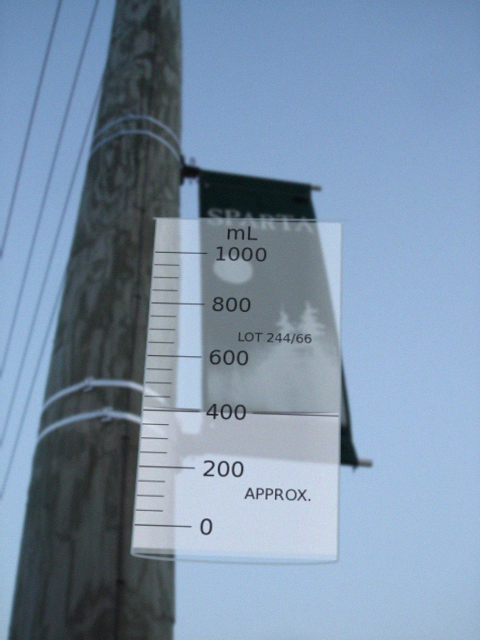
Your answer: 400 mL
